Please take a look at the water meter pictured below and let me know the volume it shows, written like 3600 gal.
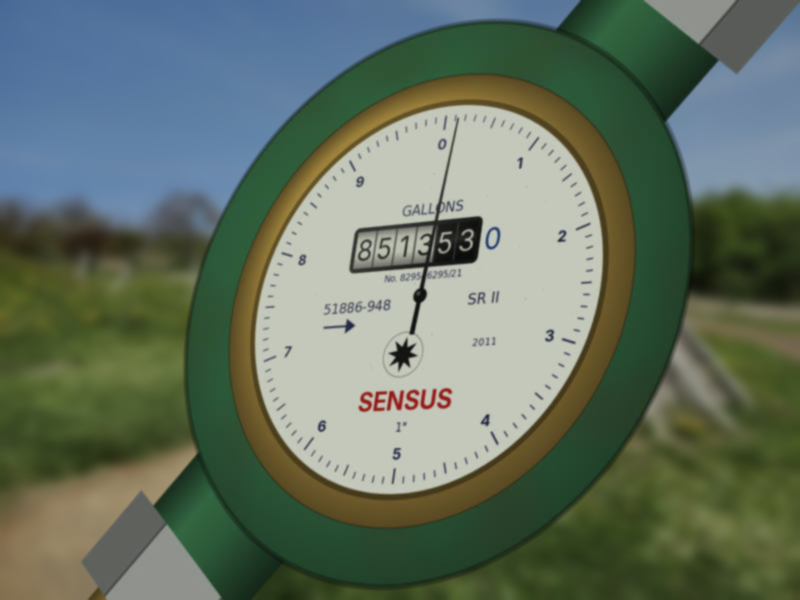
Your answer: 8513530.1 gal
